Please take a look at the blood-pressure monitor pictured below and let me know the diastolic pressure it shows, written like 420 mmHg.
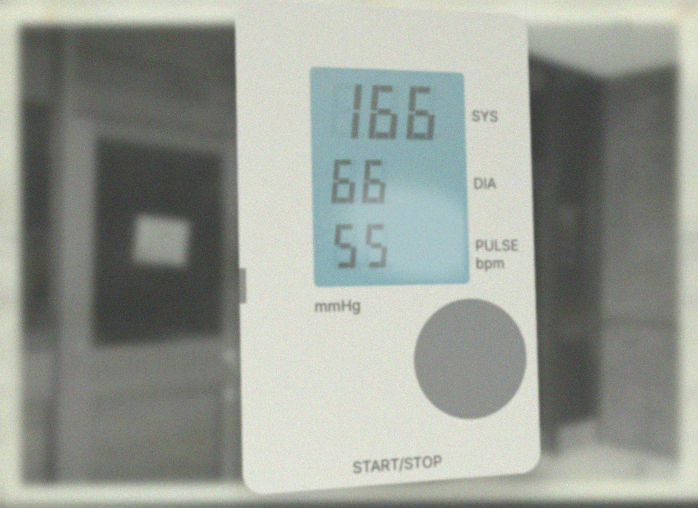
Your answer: 66 mmHg
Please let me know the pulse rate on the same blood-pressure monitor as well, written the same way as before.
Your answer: 55 bpm
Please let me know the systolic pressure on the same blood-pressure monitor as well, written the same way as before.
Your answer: 166 mmHg
